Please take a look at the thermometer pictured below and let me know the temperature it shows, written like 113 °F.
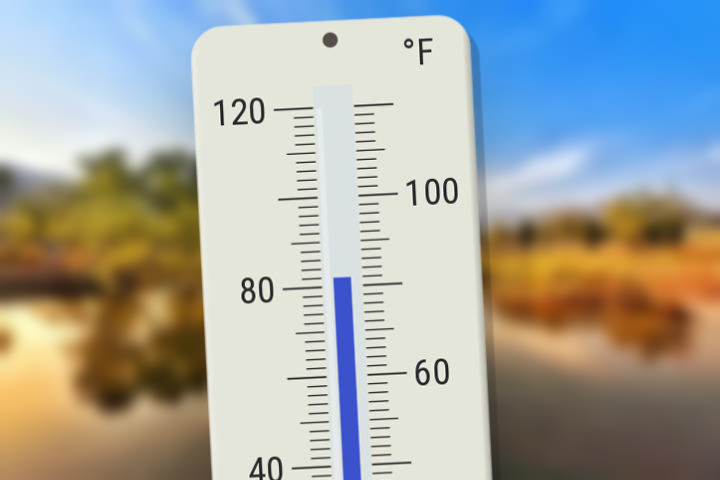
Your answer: 82 °F
